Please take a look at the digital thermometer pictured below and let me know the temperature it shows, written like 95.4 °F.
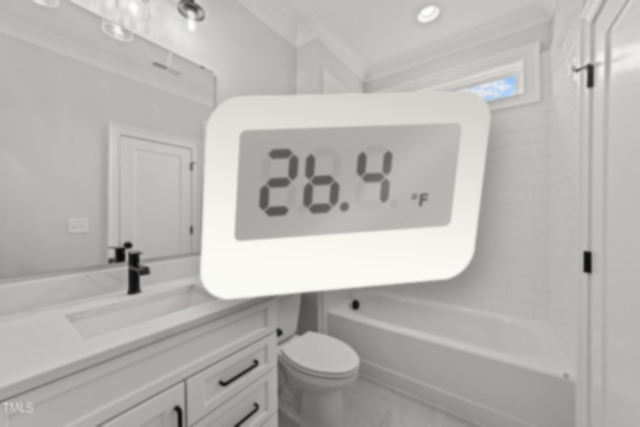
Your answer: 26.4 °F
